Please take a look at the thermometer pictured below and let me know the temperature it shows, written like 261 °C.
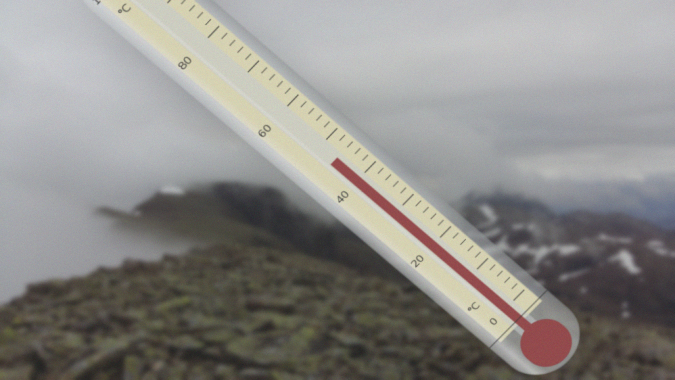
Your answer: 46 °C
